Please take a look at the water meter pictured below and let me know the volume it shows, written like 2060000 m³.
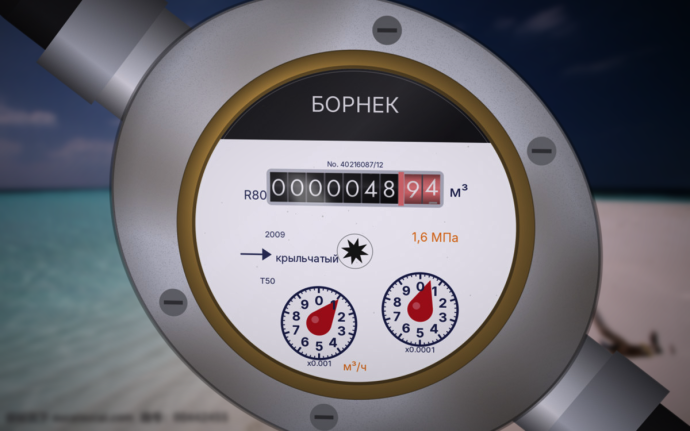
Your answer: 48.9410 m³
